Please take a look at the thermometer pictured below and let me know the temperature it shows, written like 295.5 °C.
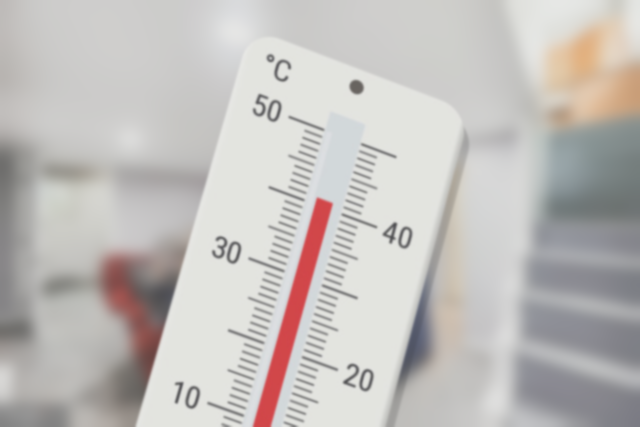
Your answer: 41 °C
